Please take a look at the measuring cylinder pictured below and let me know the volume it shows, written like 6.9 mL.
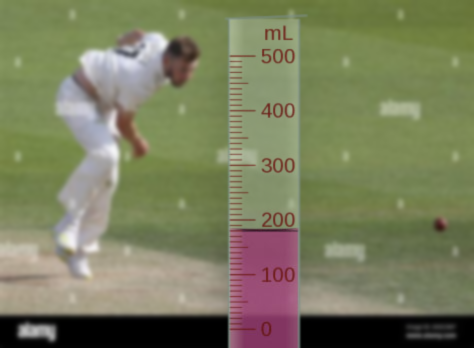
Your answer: 180 mL
